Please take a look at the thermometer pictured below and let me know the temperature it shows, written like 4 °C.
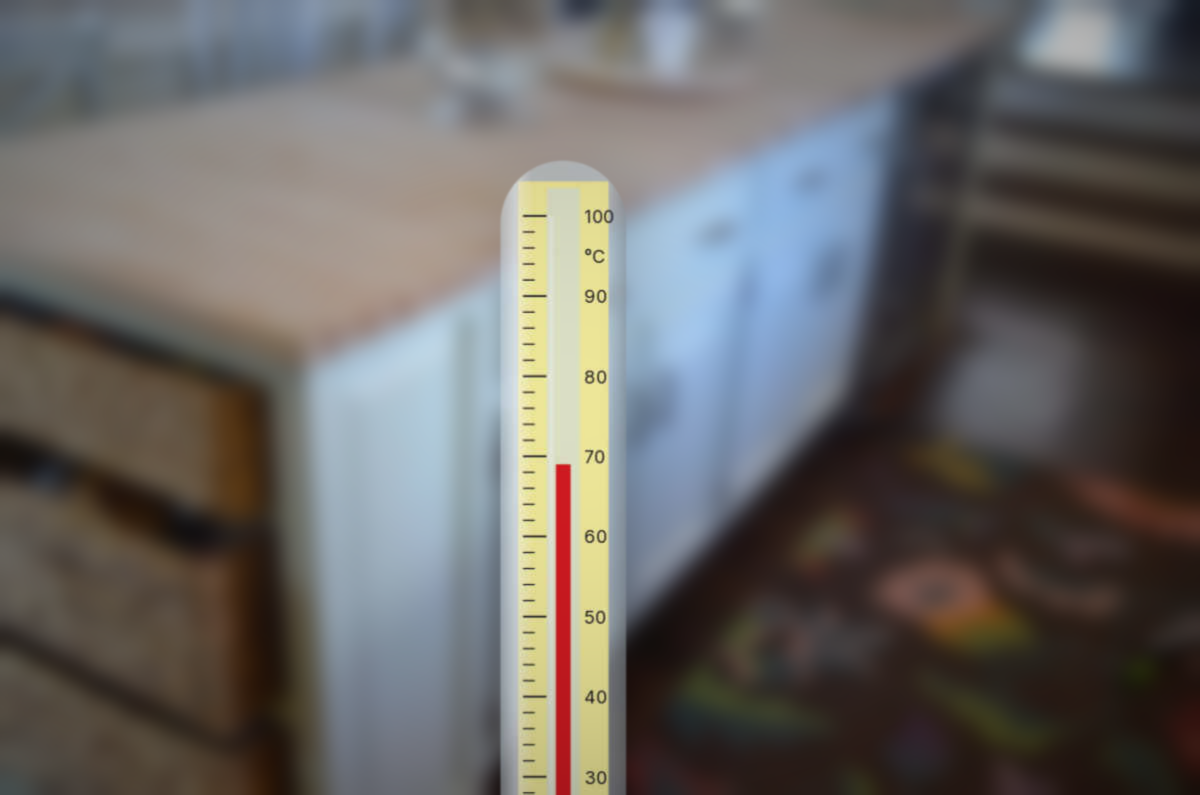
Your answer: 69 °C
